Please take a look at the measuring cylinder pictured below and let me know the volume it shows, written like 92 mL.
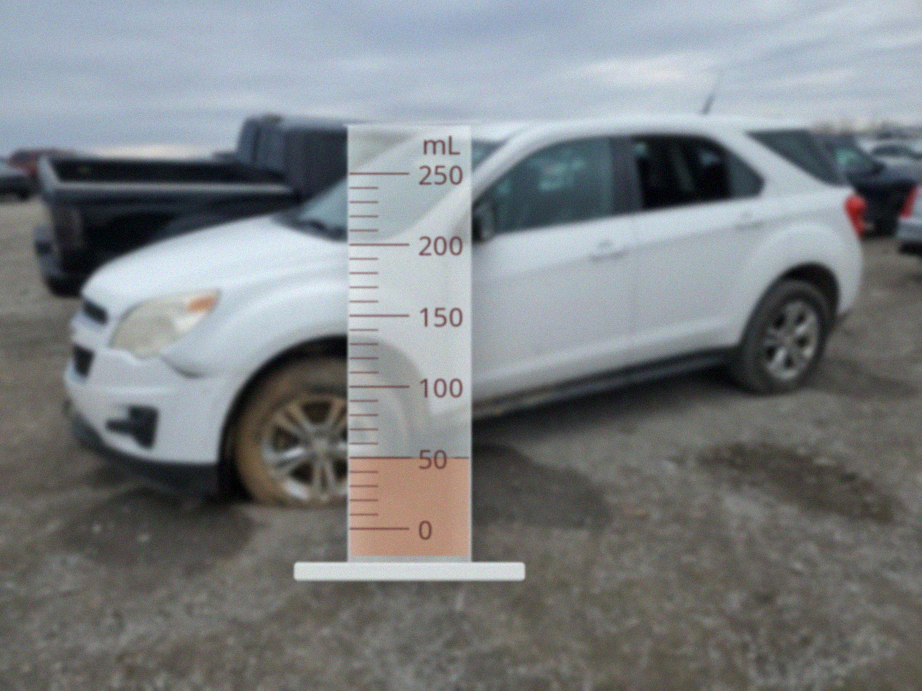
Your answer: 50 mL
